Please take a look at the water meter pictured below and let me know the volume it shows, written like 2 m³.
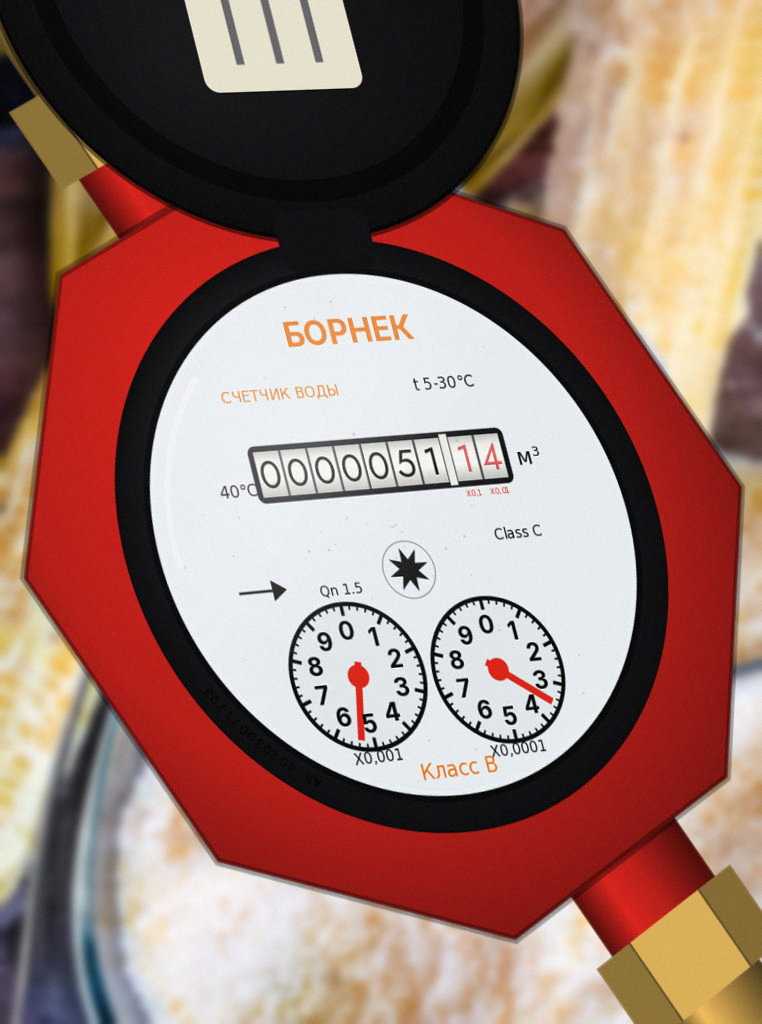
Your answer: 51.1453 m³
